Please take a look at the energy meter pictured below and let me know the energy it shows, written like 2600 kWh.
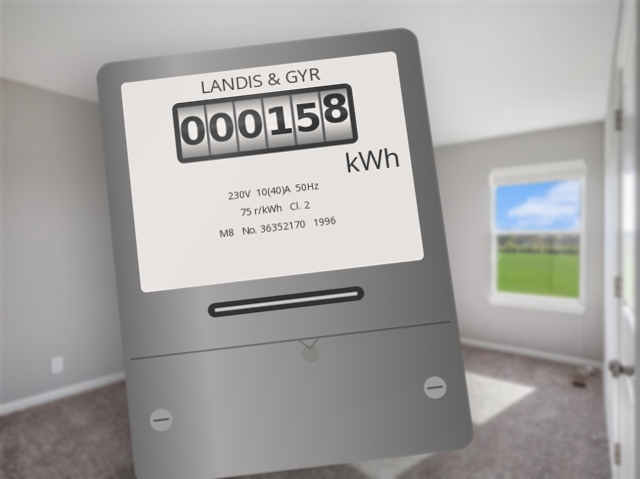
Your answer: 158 kWh
